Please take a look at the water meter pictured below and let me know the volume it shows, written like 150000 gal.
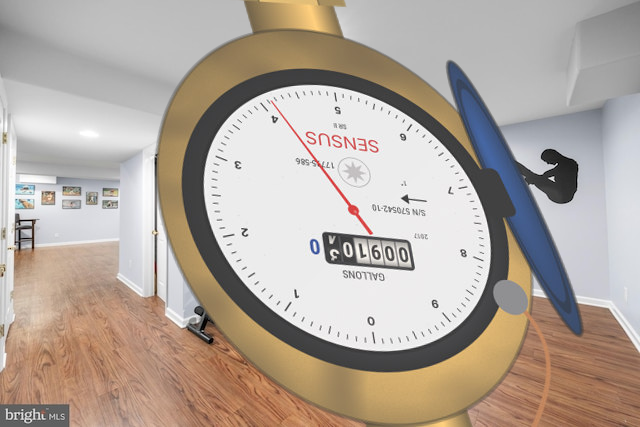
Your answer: 91034.1 gal
